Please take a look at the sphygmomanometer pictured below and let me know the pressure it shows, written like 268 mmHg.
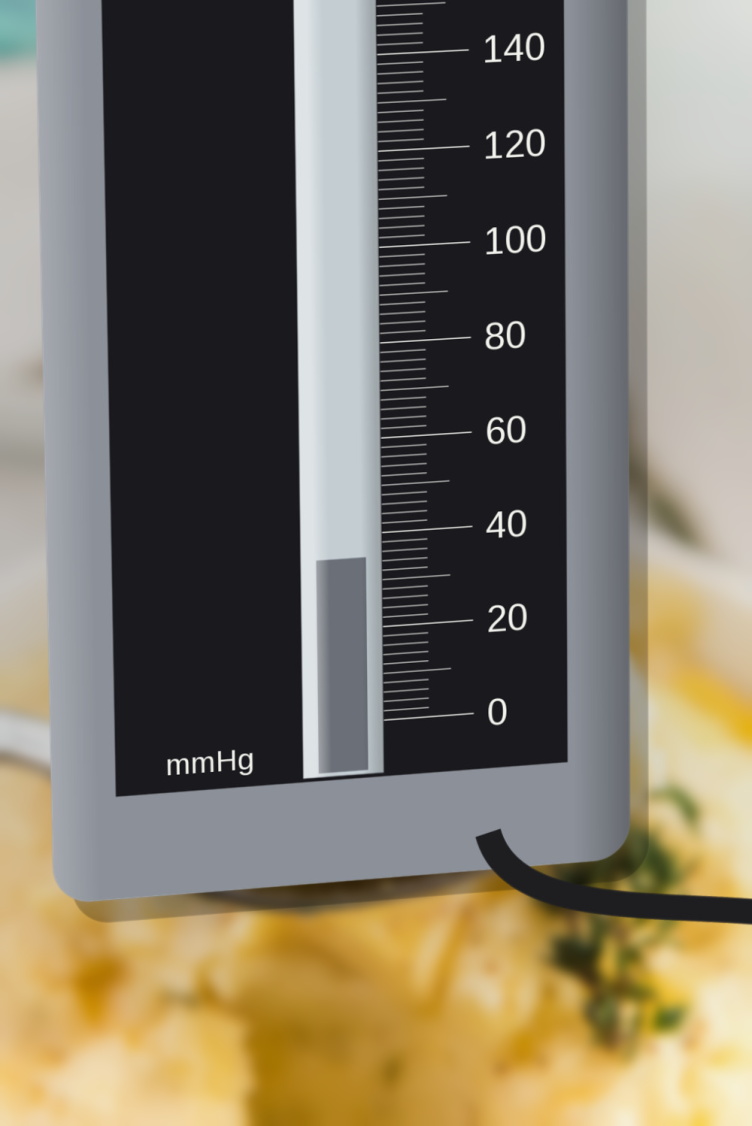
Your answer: 35 mmHg
